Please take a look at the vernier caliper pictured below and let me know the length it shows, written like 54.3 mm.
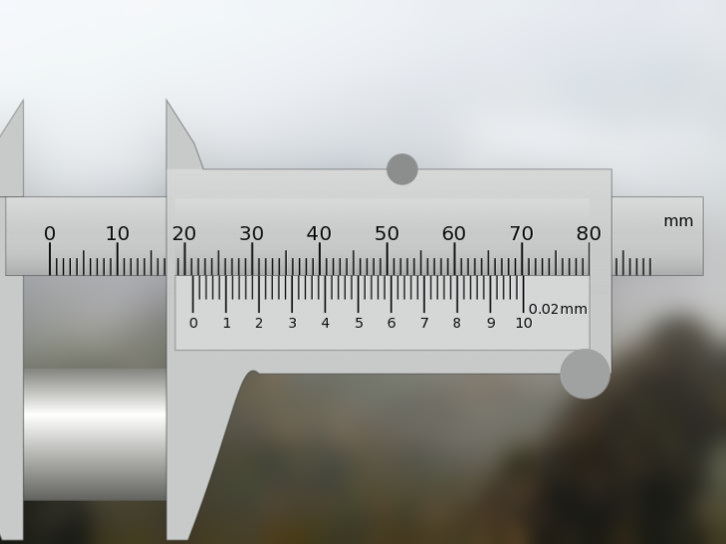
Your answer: 21.2 mm
